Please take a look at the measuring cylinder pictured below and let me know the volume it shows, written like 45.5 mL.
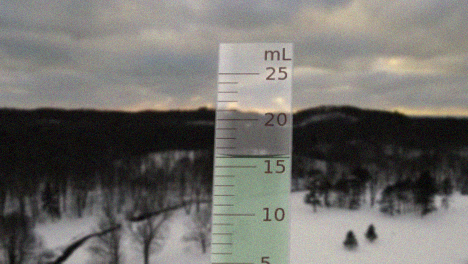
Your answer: 16 mL
